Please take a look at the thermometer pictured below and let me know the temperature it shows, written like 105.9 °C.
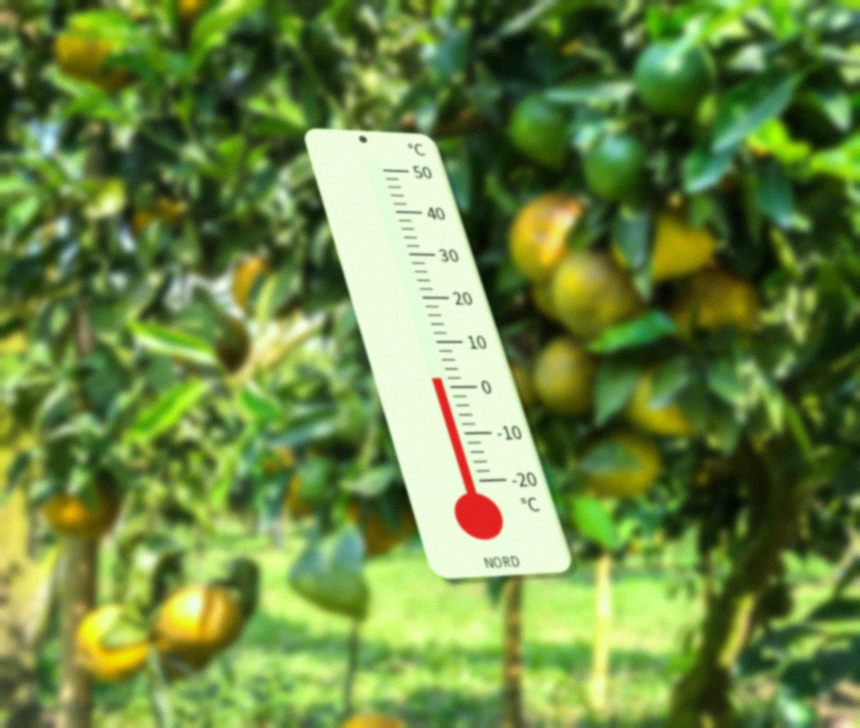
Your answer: 2 °C
